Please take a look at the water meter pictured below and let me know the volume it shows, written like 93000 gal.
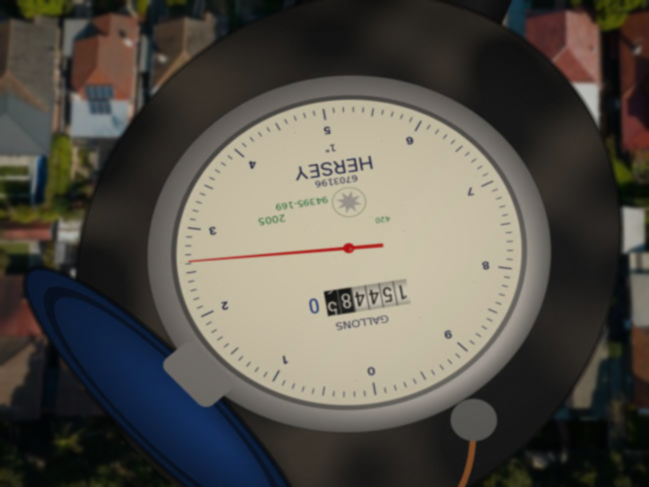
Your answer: 1544852.6 gal
